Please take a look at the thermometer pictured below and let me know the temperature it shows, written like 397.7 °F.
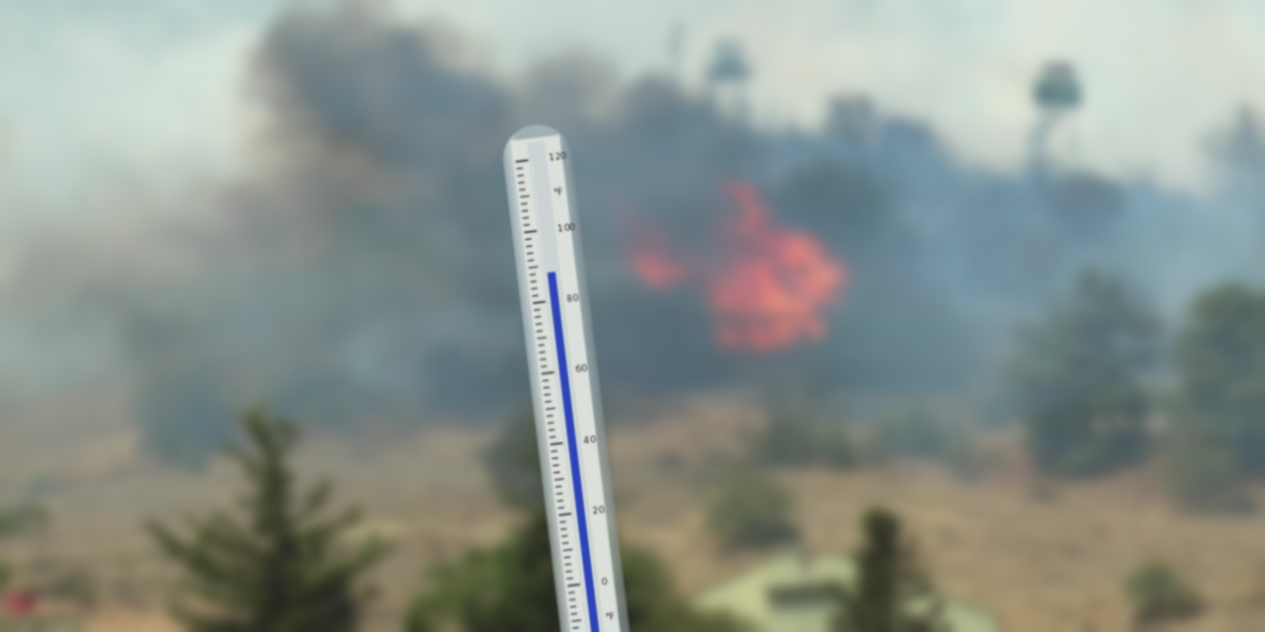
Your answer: 88 °F
